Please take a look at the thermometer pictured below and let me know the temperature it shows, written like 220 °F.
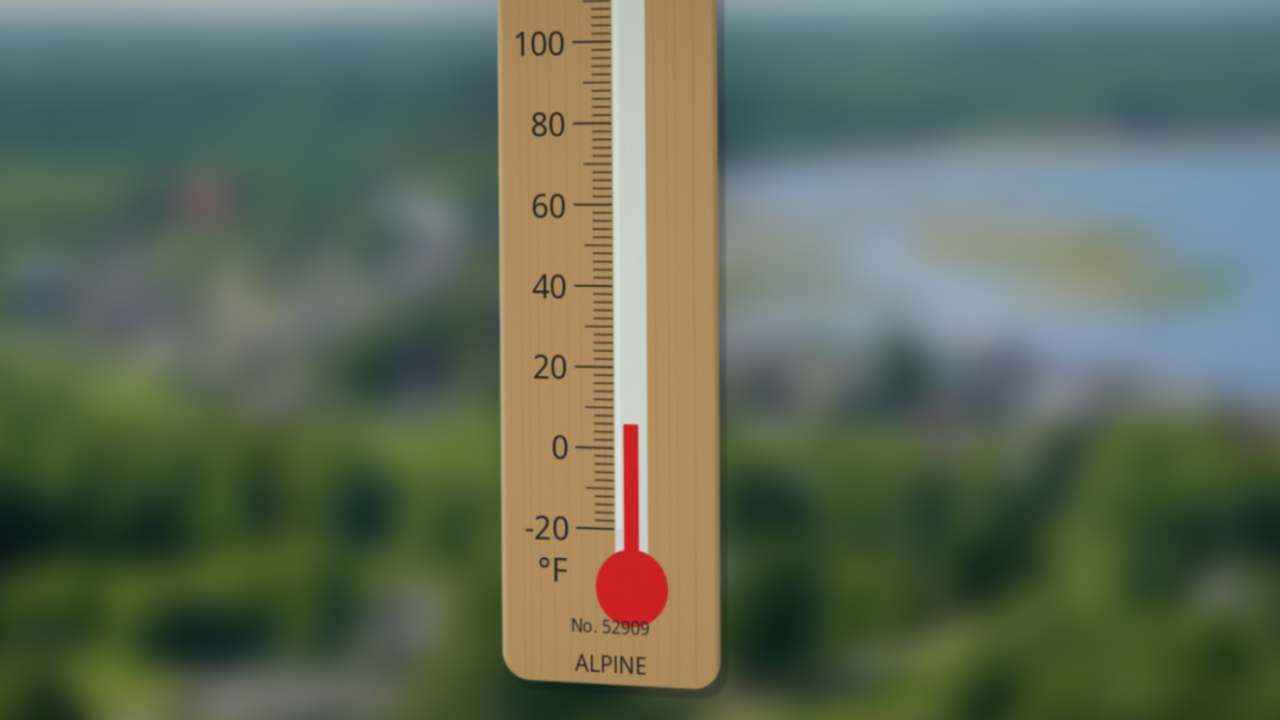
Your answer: 6 °F
